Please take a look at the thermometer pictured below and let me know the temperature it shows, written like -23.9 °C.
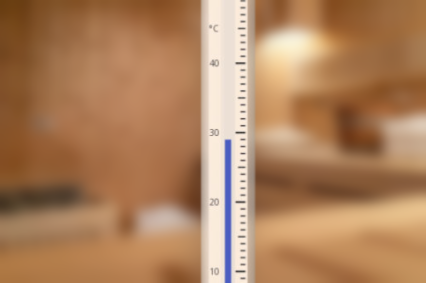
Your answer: 29 °C
